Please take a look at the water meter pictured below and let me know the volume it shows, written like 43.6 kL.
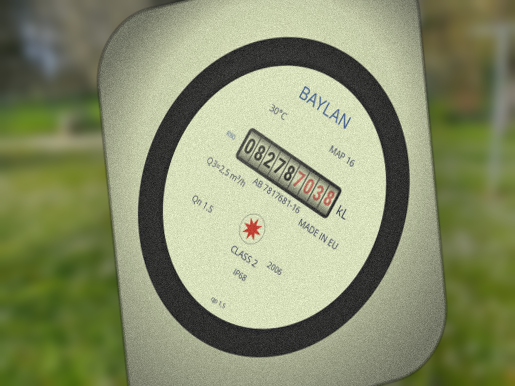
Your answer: 8278.7038 kL
